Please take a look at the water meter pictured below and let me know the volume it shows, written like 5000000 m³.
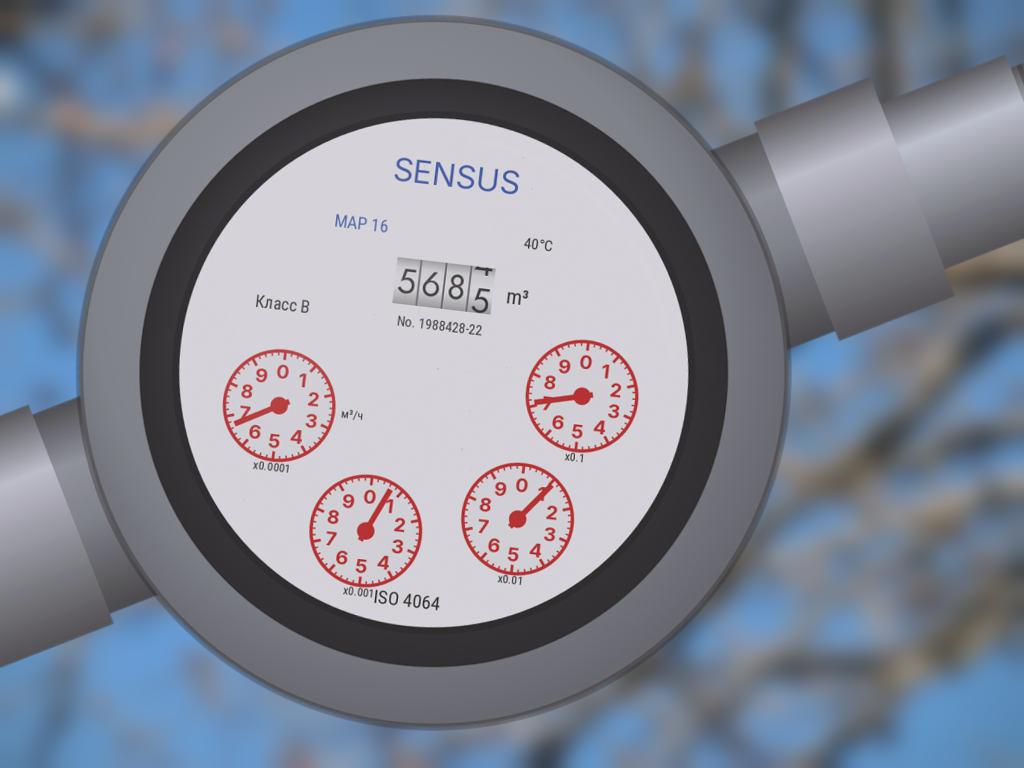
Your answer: 5684.7106 m³
